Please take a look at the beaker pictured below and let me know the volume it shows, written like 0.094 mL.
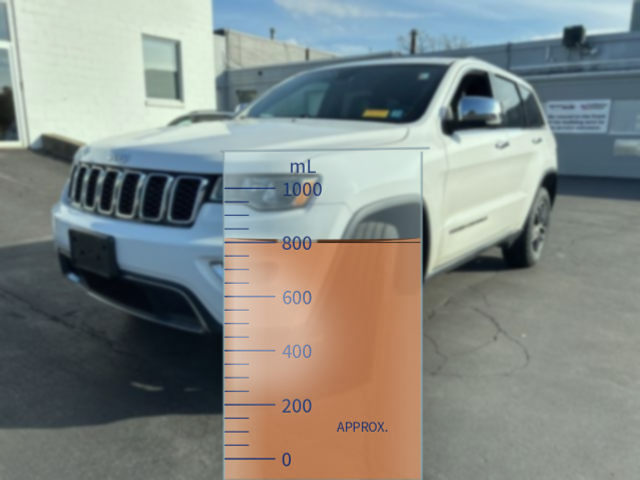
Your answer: 800 mL
